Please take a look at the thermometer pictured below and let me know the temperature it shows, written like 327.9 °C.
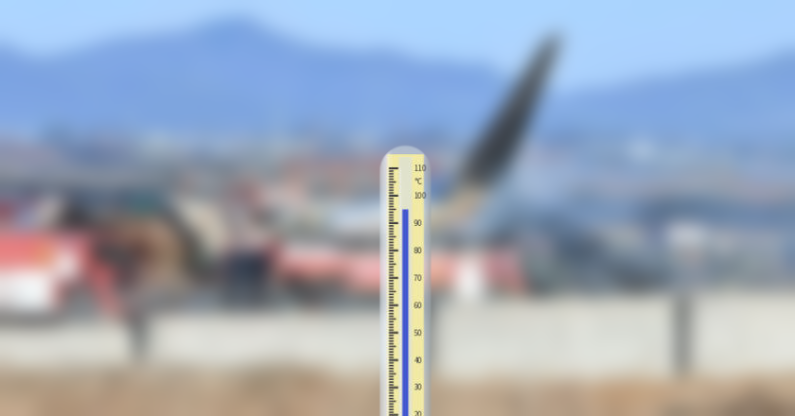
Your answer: 95 °C
